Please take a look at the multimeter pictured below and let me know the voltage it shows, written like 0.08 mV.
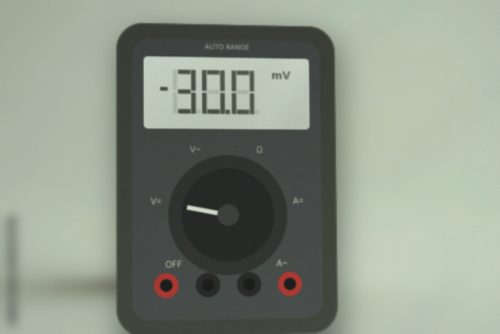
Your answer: -30.0 mV
